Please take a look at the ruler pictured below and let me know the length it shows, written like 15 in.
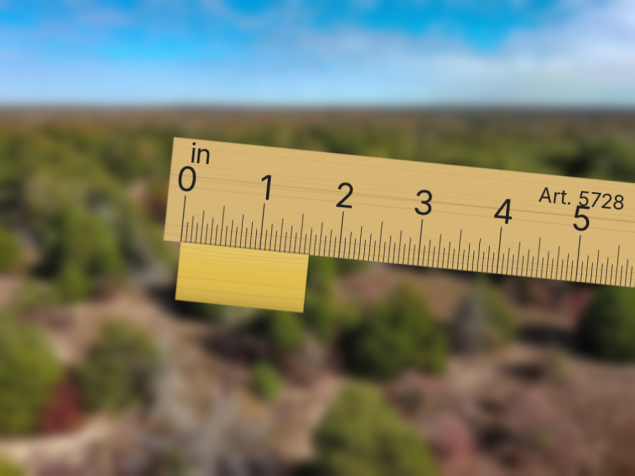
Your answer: 1.625 in
